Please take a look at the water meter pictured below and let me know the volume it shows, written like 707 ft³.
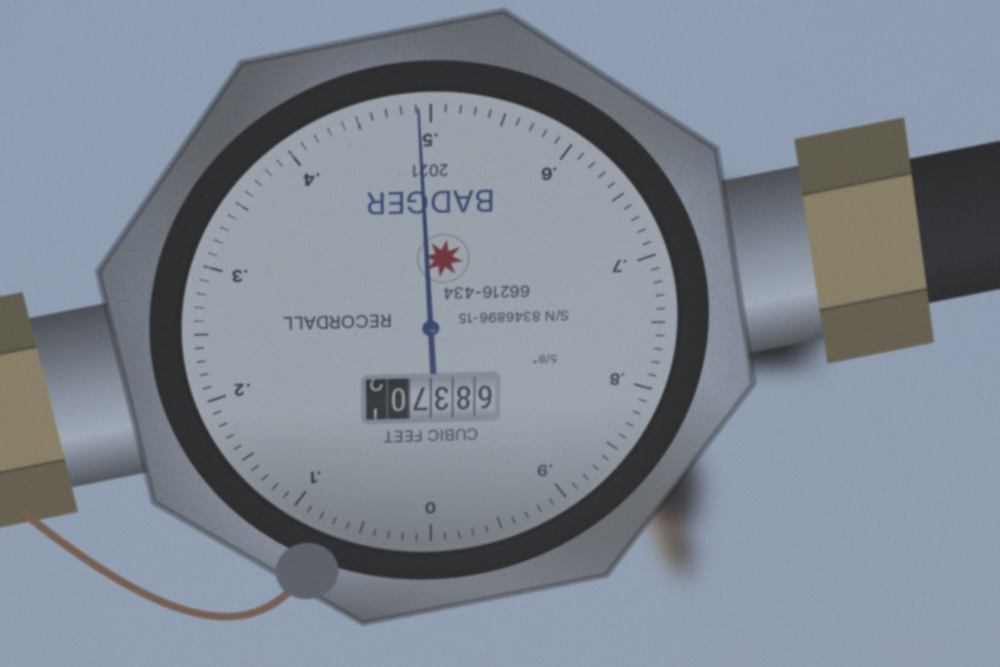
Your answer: 683701.49 ft³
